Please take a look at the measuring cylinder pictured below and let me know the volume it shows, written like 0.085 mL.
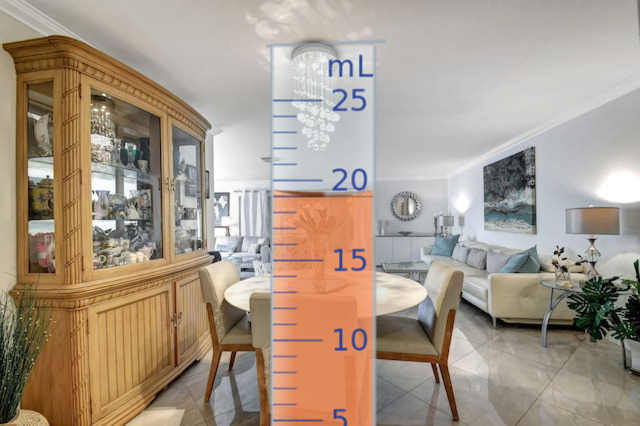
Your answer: 19 mL
